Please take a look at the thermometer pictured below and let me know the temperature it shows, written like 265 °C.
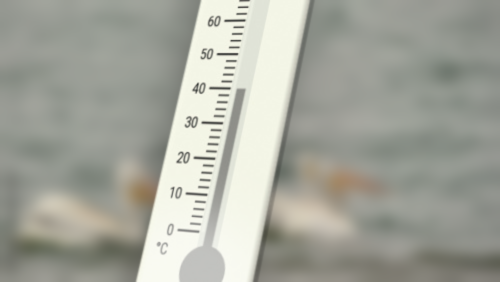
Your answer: 40 °C
